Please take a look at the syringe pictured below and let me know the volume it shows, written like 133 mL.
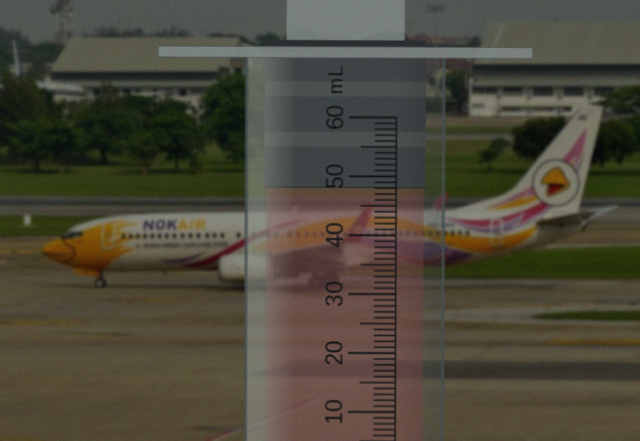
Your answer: 48 mL
